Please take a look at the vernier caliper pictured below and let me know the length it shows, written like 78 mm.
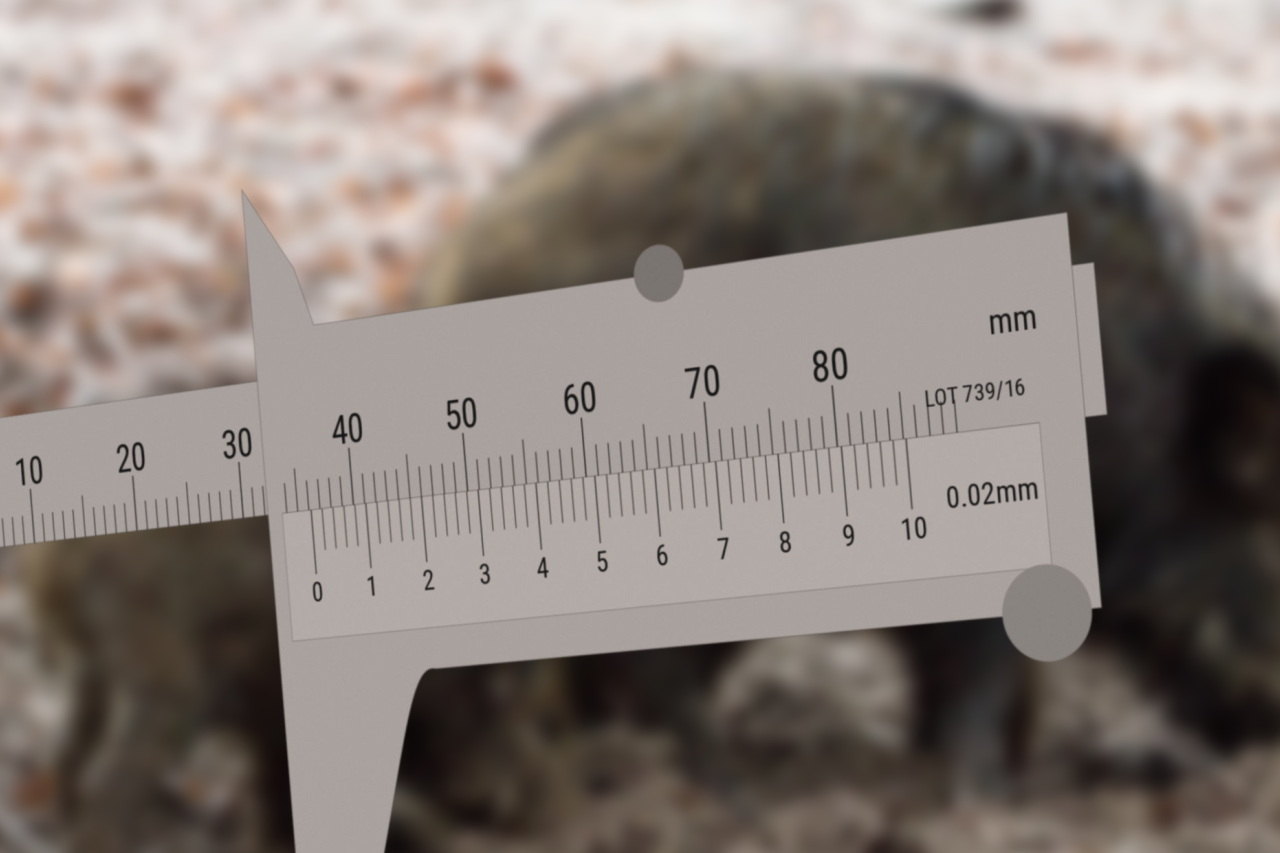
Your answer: 36.2 mm
